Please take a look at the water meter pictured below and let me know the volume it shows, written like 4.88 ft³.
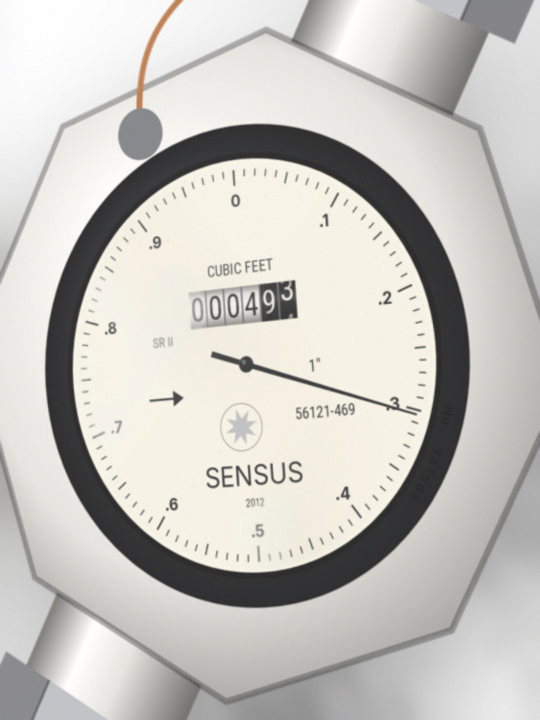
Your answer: 493.30 ft³
